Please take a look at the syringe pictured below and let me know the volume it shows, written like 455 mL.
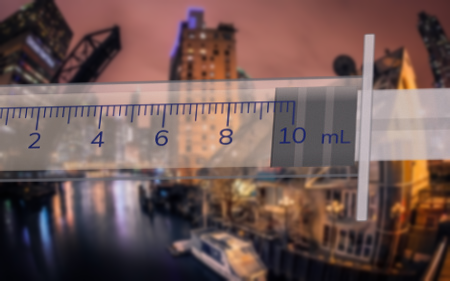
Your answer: 9.4 mL
